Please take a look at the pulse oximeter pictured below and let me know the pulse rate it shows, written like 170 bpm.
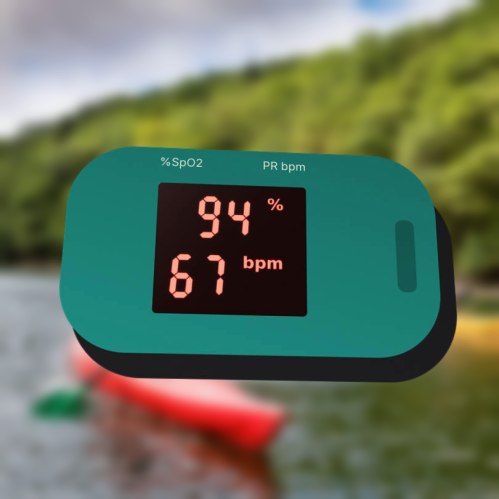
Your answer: 67 bpm
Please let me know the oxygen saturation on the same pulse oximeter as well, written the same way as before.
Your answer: 94 %
